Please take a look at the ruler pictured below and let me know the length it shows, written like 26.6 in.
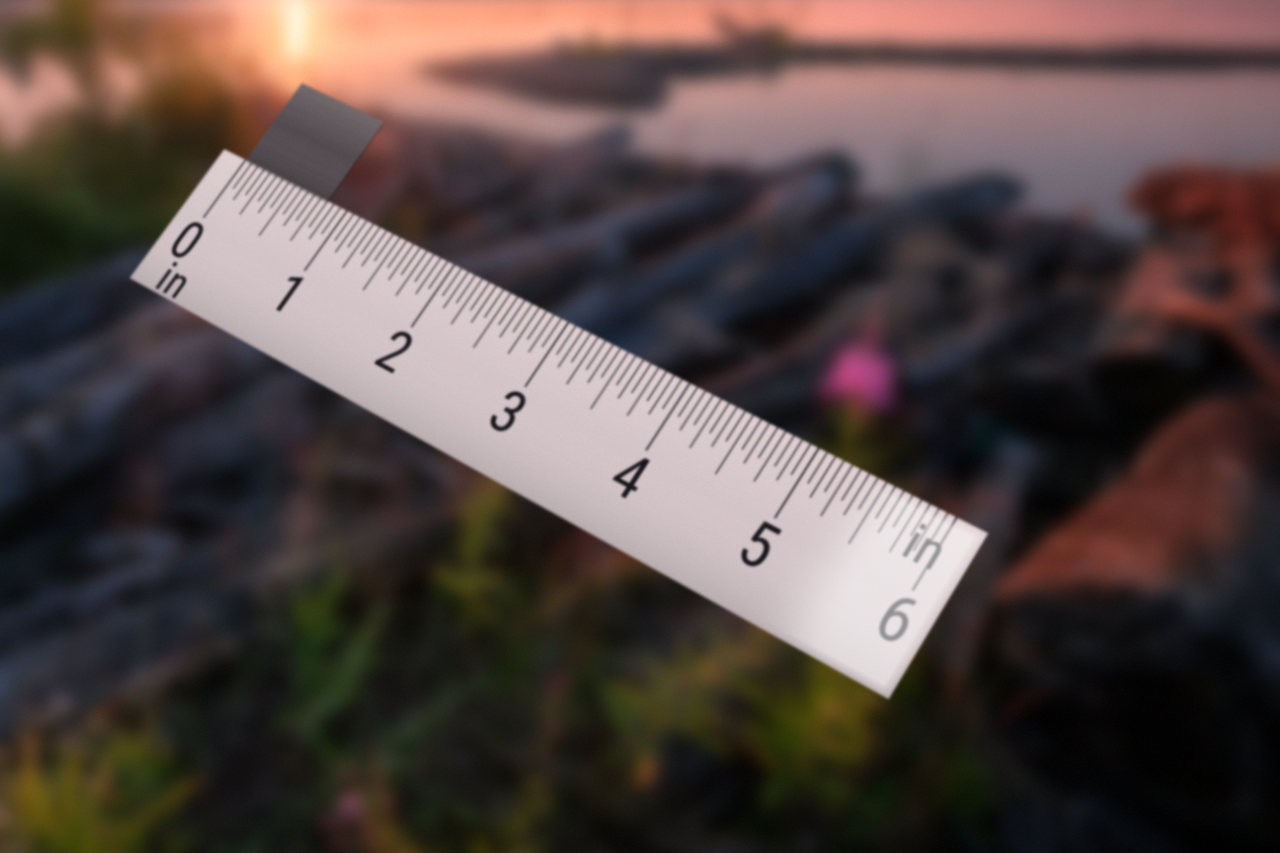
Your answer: 0.8125 in
